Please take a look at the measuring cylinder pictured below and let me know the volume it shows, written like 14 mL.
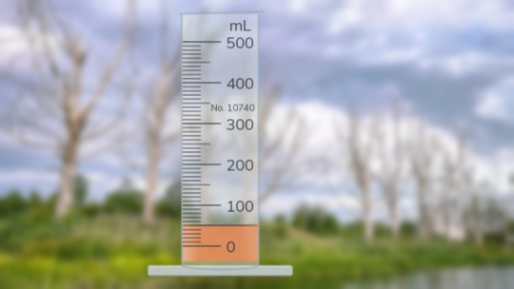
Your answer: 50 mL
